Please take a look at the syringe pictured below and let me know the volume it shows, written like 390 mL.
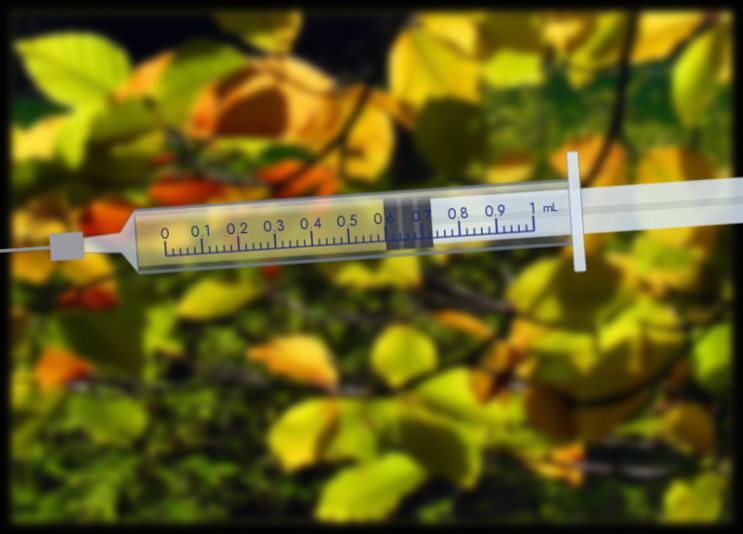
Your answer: 0.6 mL
